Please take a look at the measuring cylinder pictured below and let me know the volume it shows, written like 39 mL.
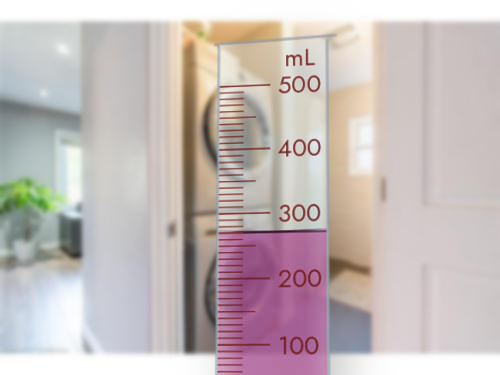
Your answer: 270 mL
